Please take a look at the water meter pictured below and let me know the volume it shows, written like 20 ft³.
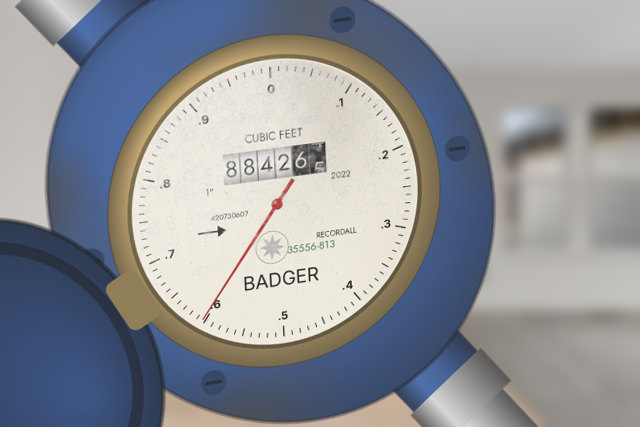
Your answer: 884264.60 ft³
